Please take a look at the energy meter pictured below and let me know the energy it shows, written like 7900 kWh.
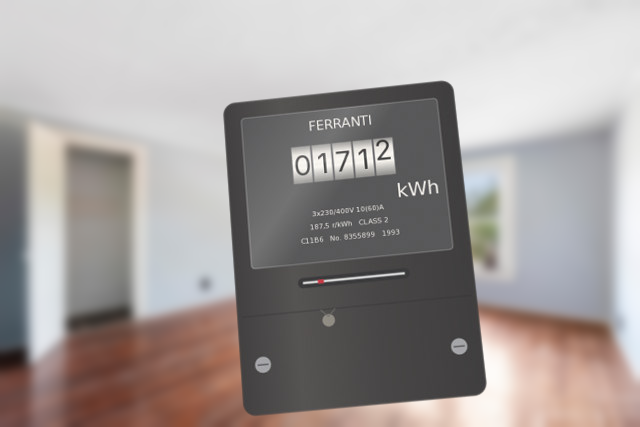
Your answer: 1712 kWh
